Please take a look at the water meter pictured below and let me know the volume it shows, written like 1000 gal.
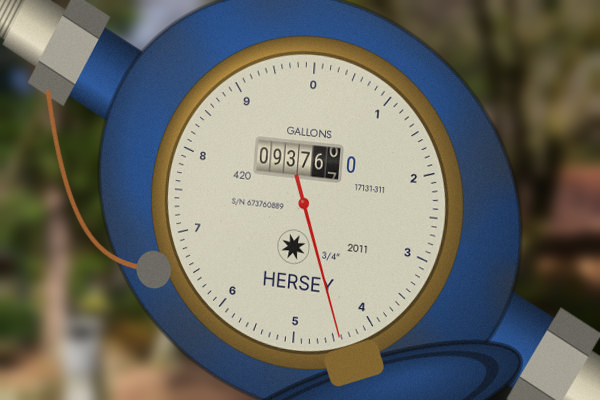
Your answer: 937664.4 gal
